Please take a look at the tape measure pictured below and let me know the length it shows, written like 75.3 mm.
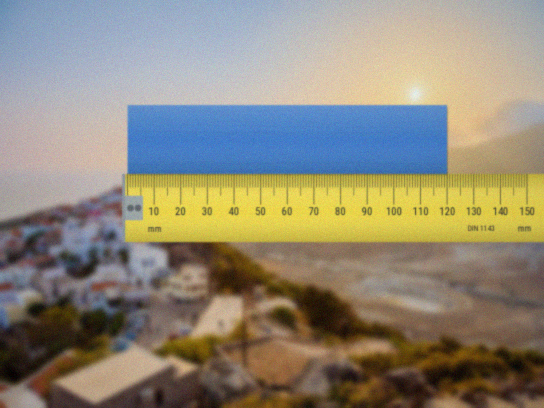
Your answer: 120 mm
